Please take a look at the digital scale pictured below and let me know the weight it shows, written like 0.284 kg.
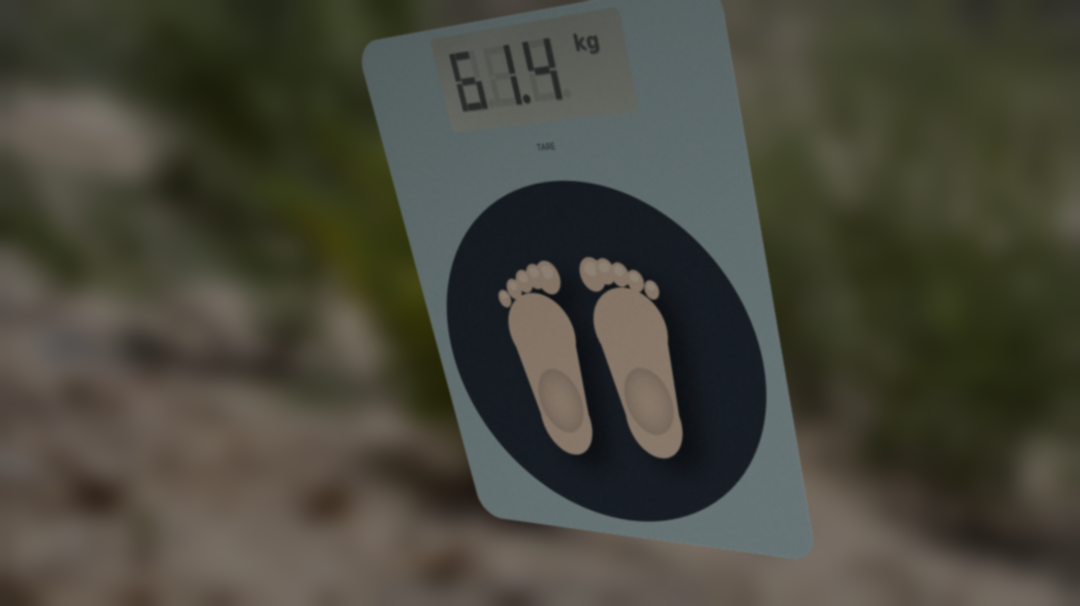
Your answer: 61.4 kg
